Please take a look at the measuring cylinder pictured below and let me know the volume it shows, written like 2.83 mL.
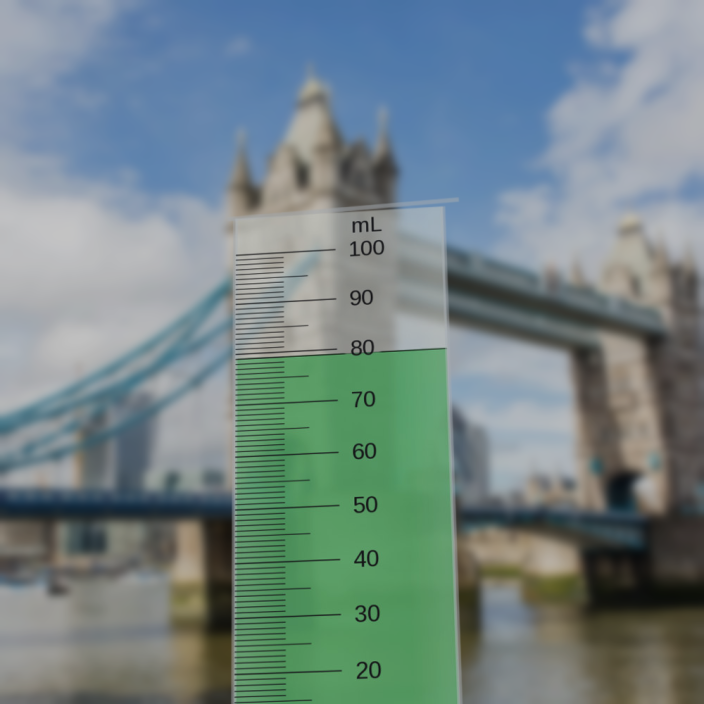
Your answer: 79 mL
